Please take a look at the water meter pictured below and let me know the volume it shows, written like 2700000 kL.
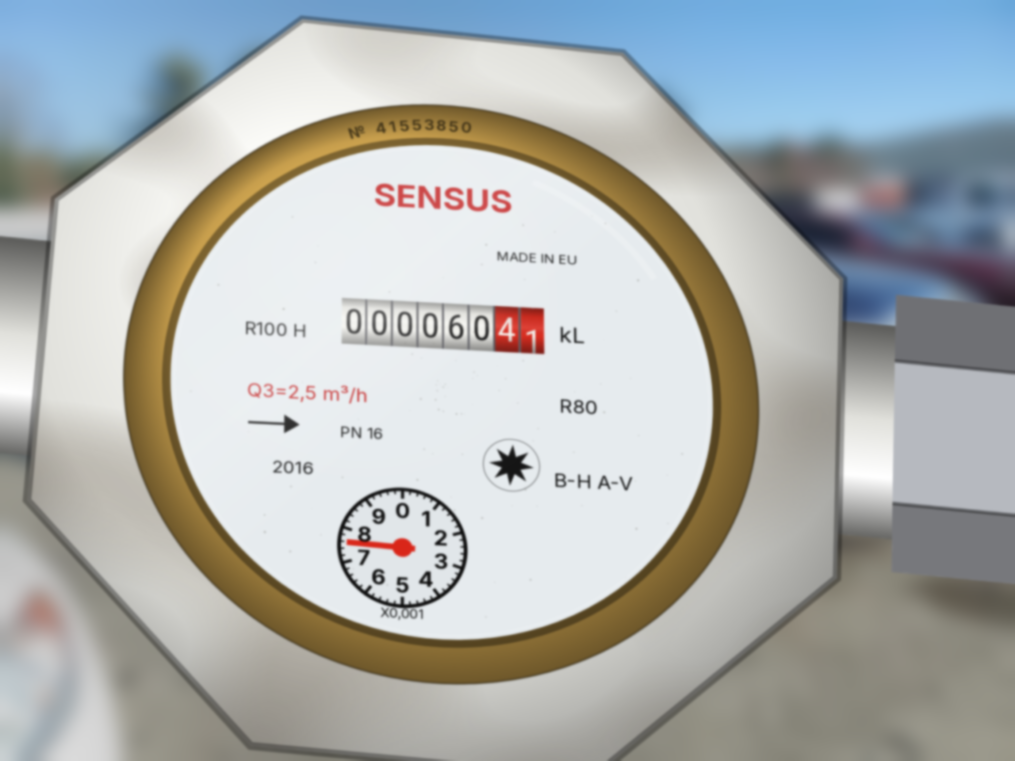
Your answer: 60.407 kL
